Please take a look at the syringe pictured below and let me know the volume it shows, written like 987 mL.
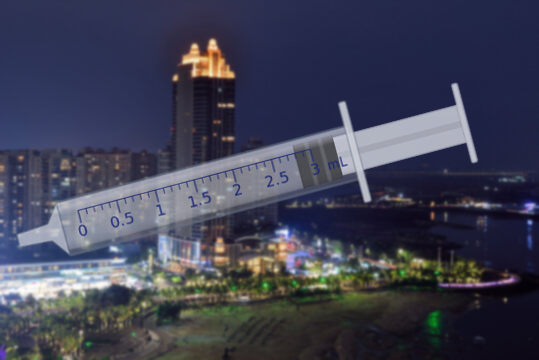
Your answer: 2.8 mL
